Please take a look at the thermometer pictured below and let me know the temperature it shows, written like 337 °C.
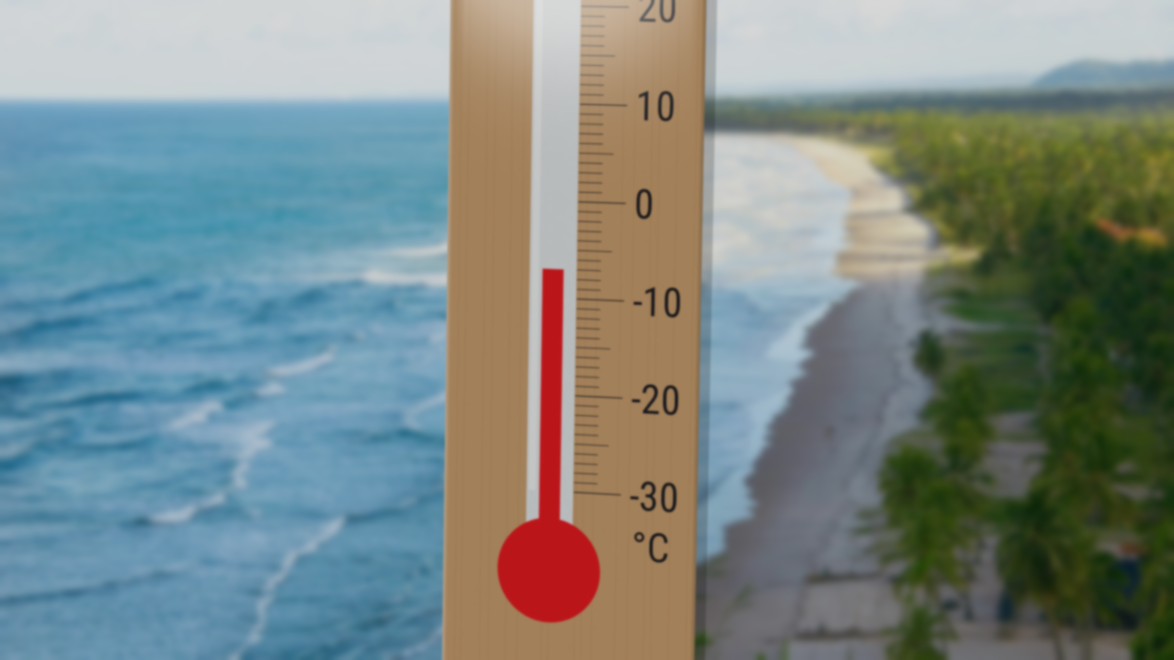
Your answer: -7 °C
